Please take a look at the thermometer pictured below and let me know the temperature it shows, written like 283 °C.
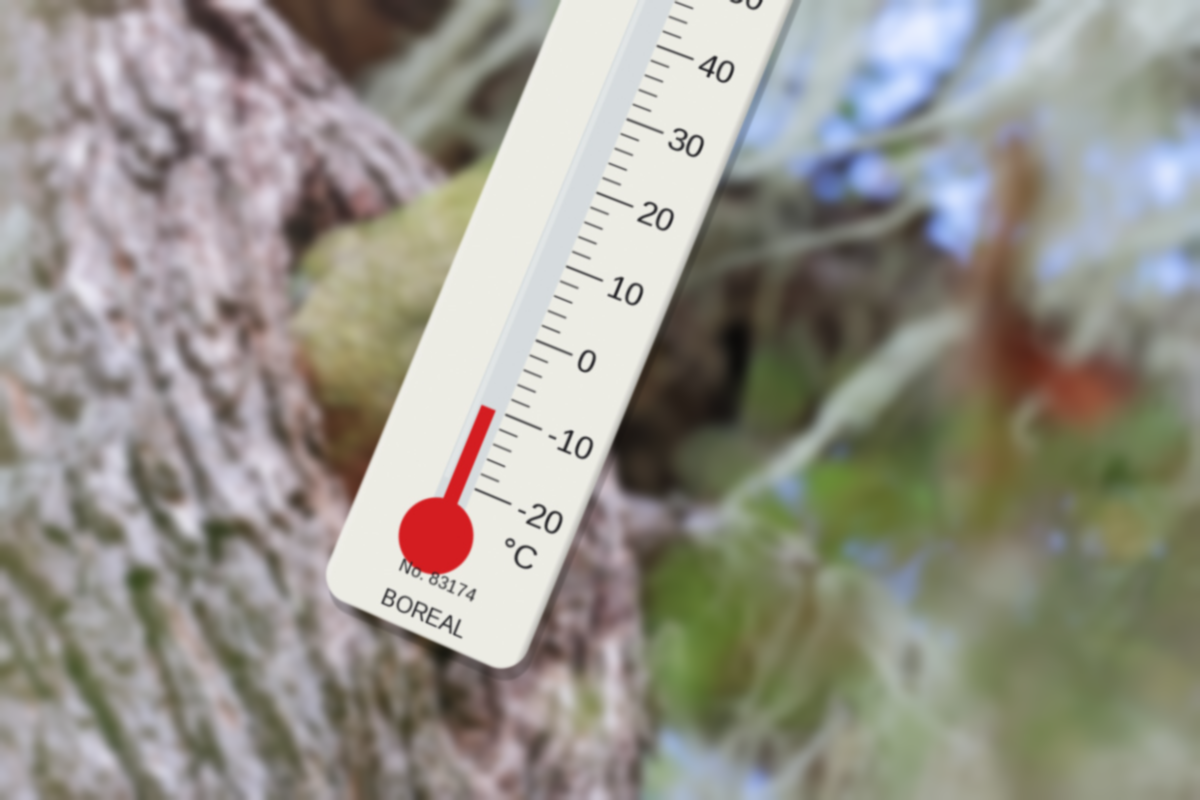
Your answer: -10 °C
